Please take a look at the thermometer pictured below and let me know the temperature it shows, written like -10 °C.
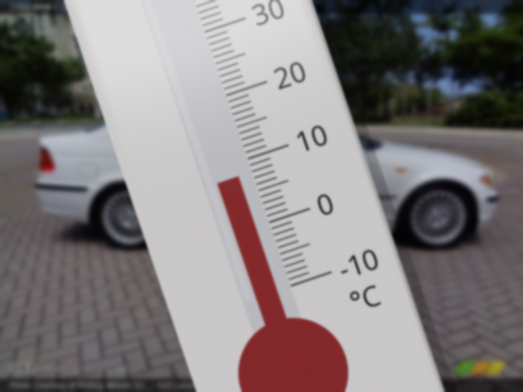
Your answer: 8 °C
